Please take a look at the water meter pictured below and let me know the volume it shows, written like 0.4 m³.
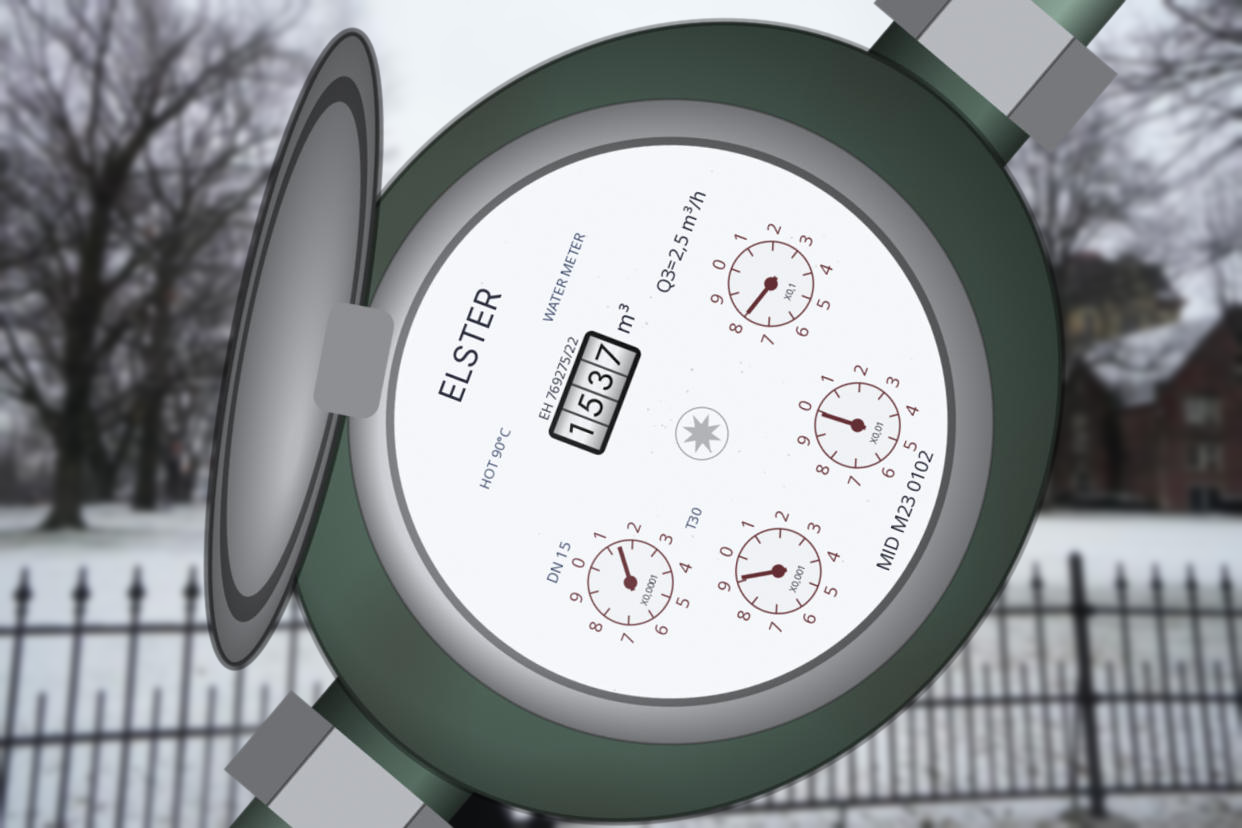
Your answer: 1537.7991 m³
